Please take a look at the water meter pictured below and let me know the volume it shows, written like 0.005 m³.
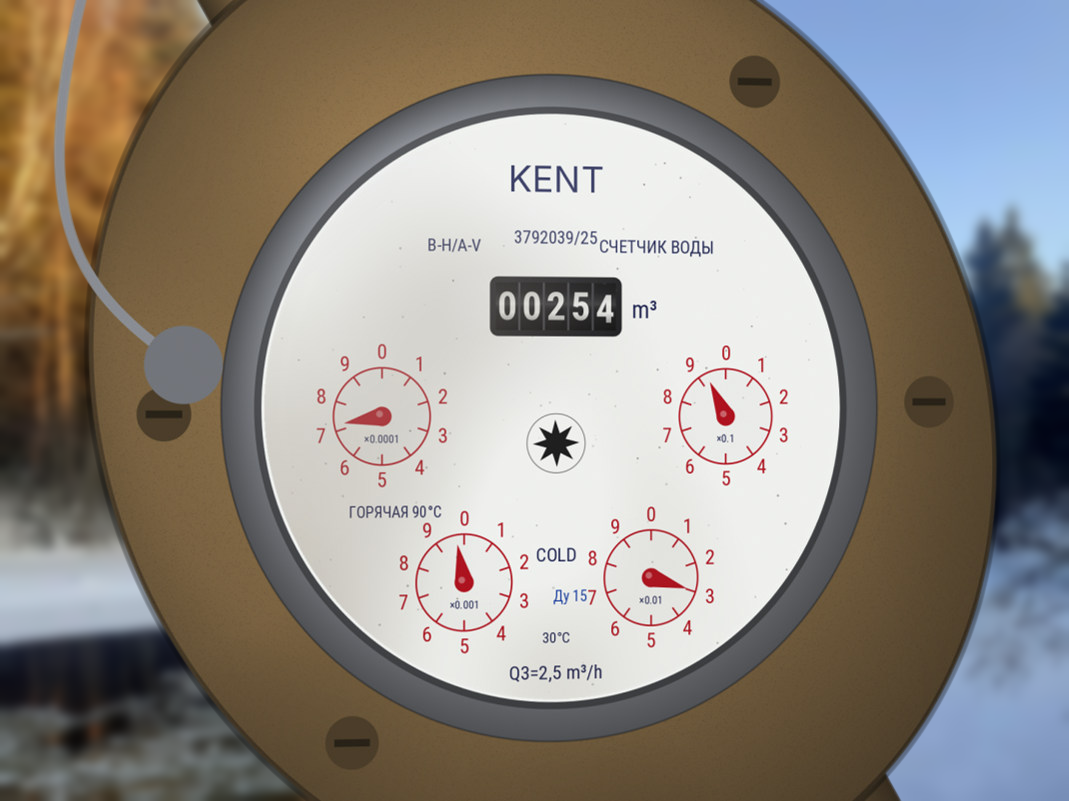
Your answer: 253.9297 m³
